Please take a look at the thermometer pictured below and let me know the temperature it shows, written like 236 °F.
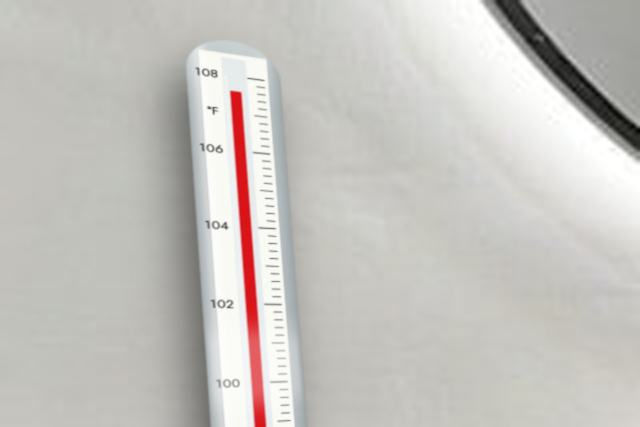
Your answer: 107.6 °F
